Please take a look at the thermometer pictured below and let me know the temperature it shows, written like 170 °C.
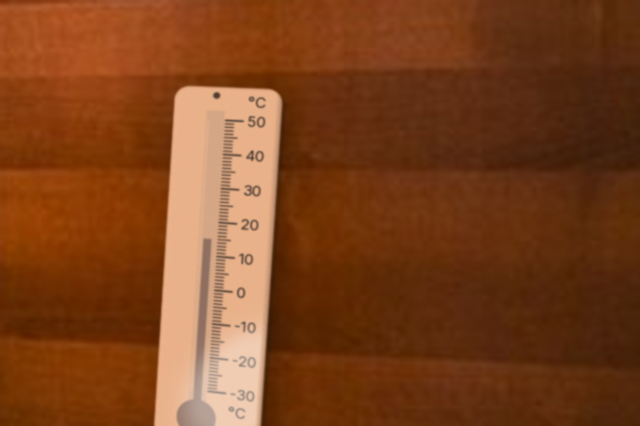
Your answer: 15 °C
